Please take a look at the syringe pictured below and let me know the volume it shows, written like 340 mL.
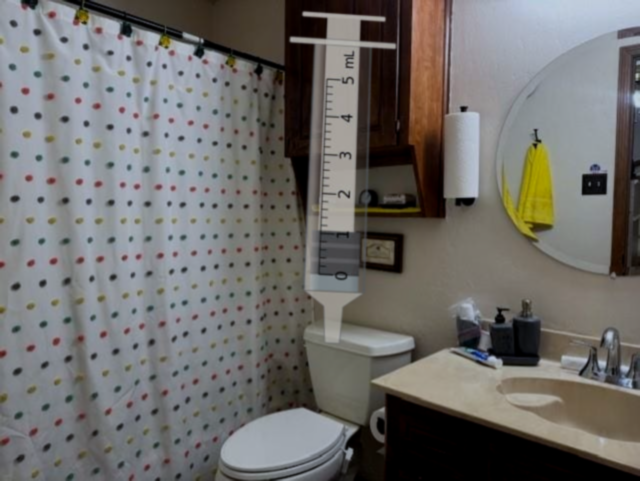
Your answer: 0 mL
